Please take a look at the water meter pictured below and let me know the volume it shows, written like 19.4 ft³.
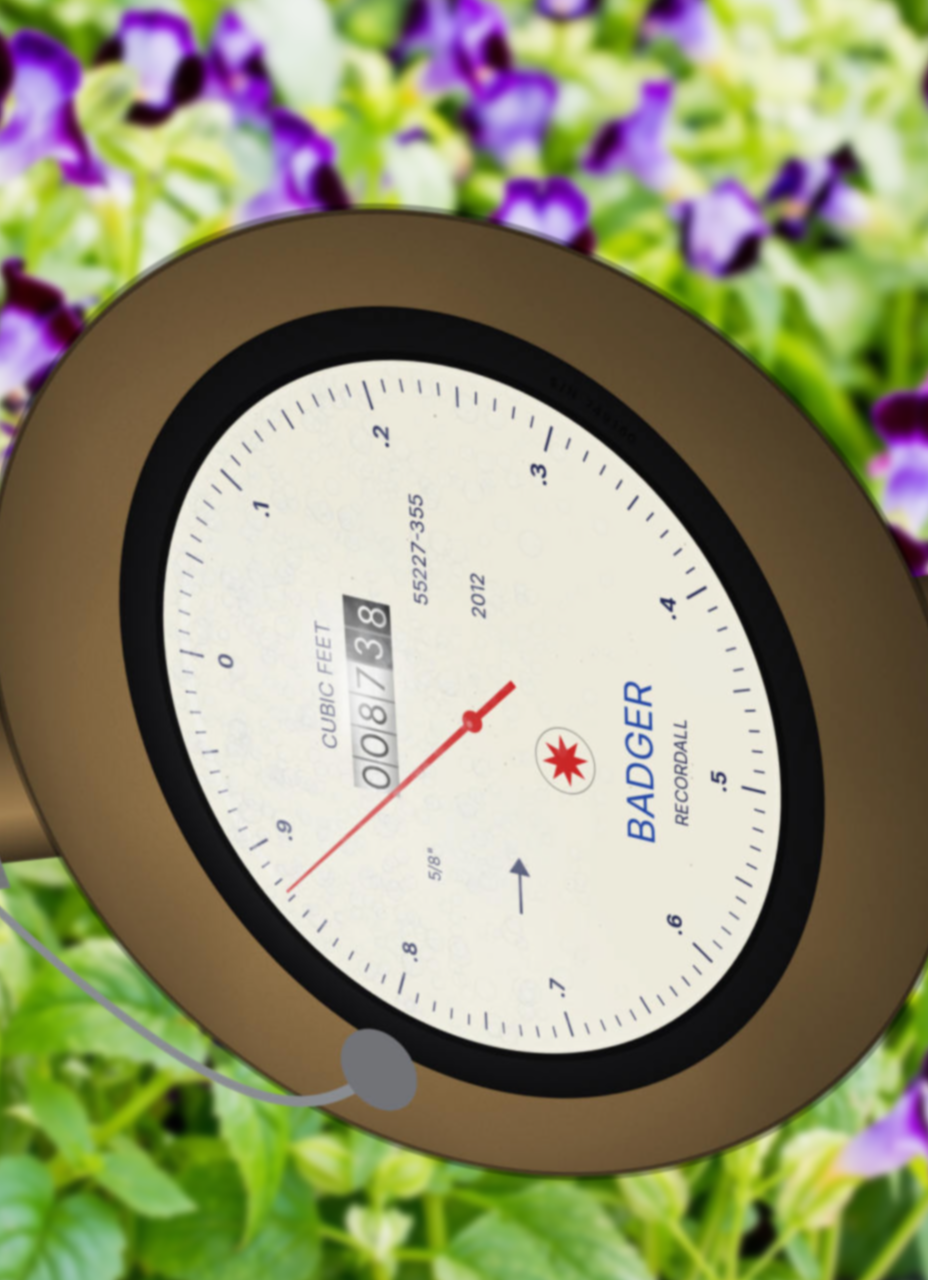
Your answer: 8737.87 ft³
